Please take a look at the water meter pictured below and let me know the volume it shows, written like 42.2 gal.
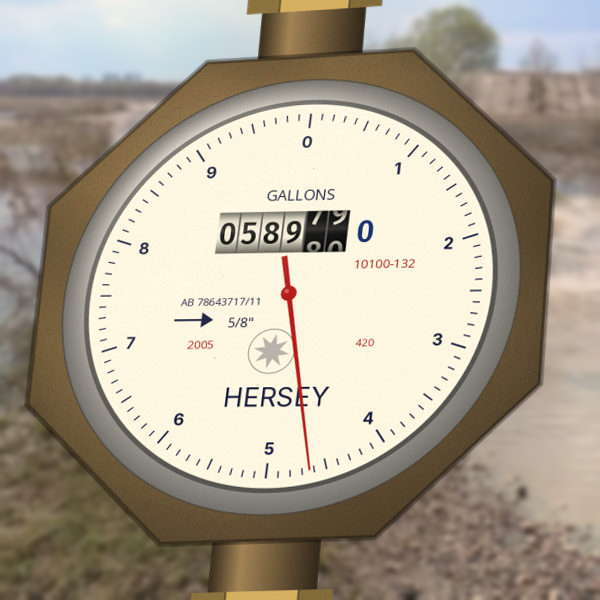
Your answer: 589794.6 gal
